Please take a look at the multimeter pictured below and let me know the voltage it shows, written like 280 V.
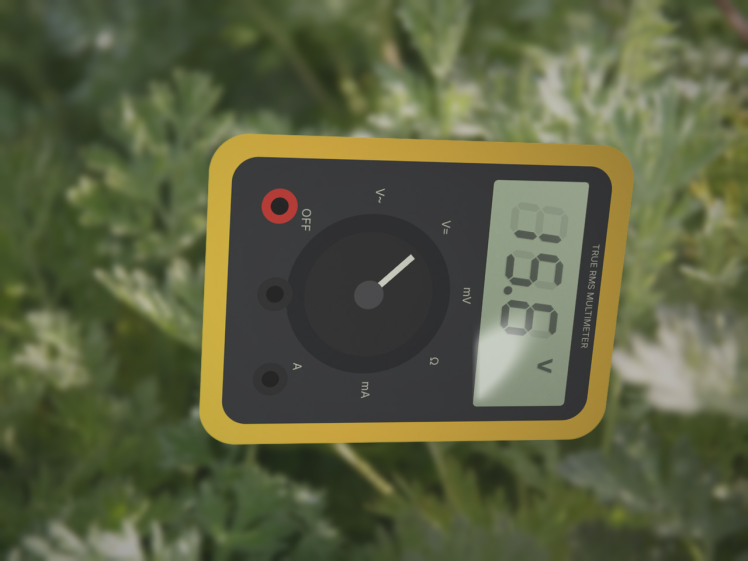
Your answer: 15.6 V
